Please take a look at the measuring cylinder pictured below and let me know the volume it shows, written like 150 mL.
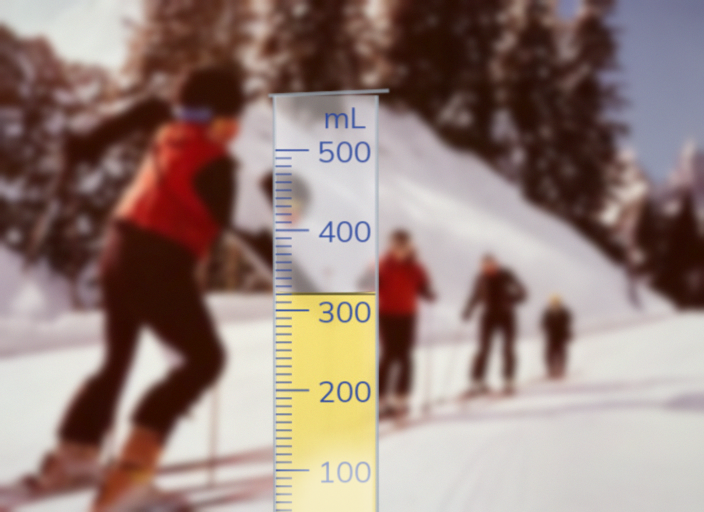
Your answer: 320 mL
